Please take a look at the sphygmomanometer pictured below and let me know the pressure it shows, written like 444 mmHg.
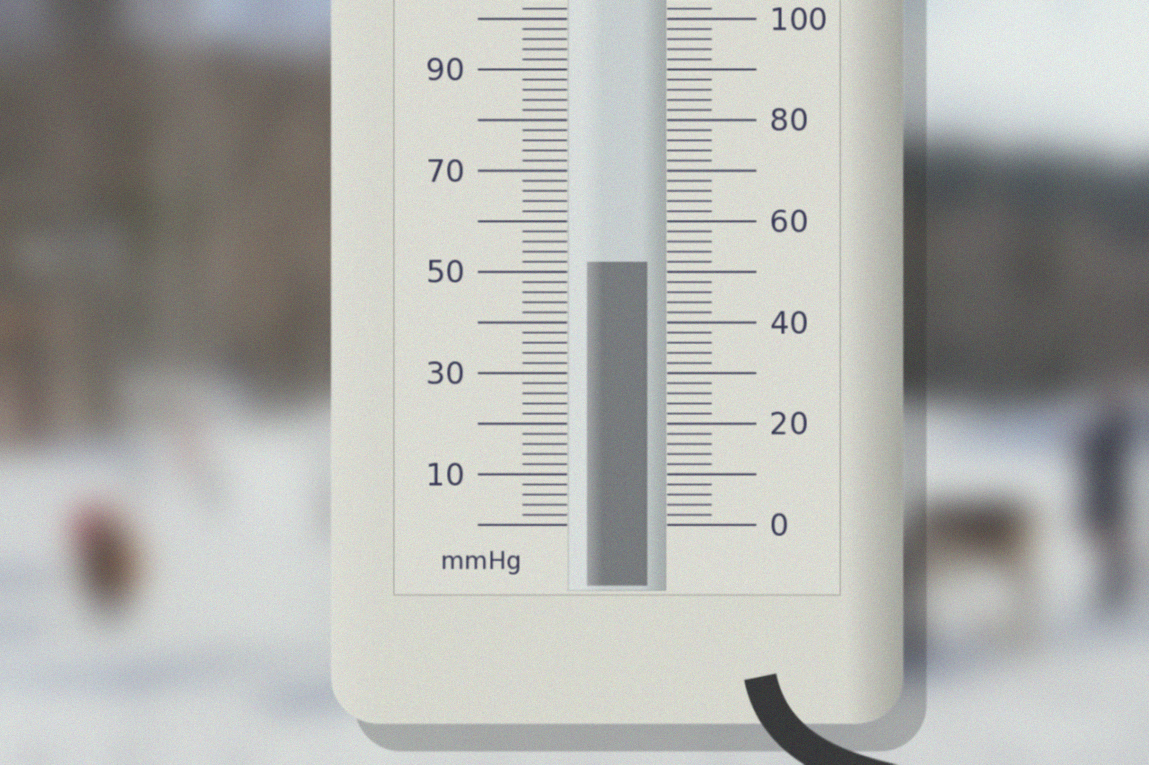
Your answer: 52 mmHg
